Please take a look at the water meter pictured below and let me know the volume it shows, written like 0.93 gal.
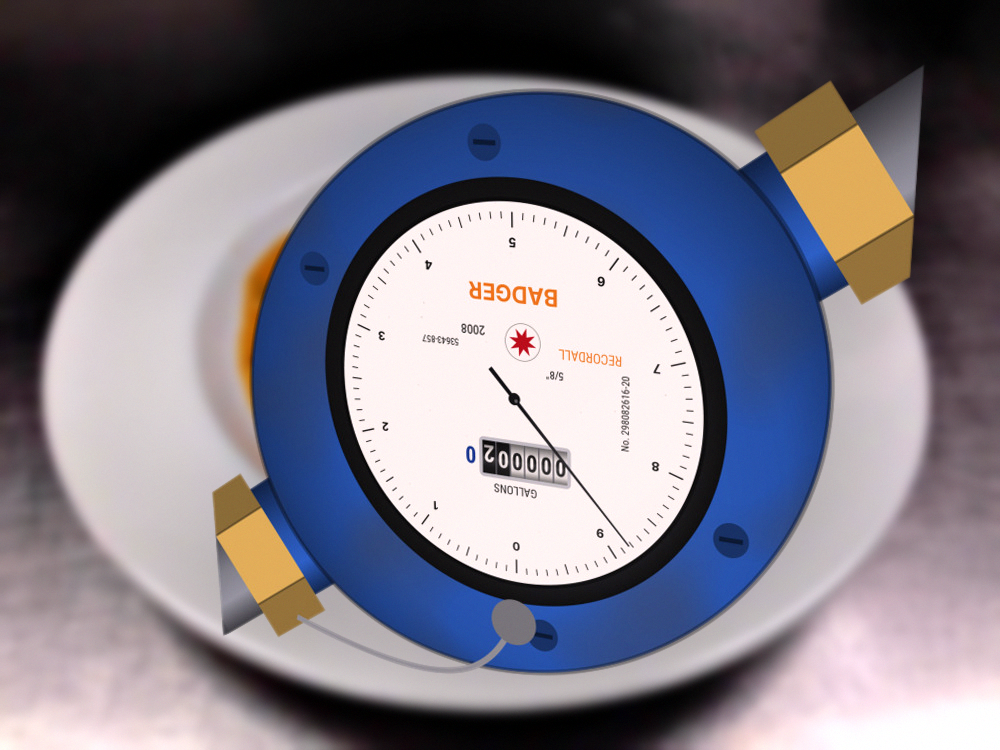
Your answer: 18.8 gal
